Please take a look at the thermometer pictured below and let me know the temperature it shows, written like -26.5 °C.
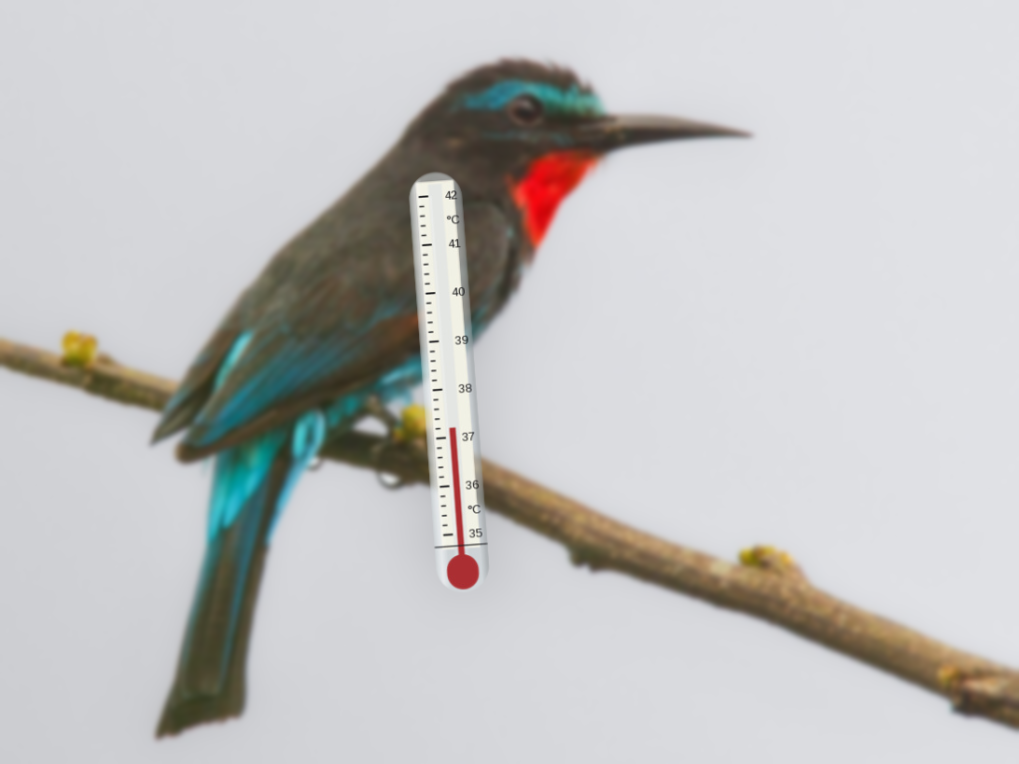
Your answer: 37.2 °C
